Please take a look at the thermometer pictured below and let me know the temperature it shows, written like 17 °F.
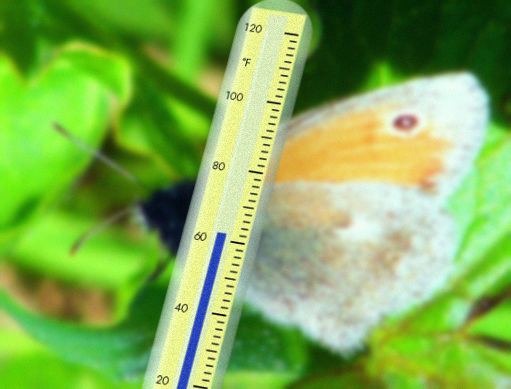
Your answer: 62 °F
